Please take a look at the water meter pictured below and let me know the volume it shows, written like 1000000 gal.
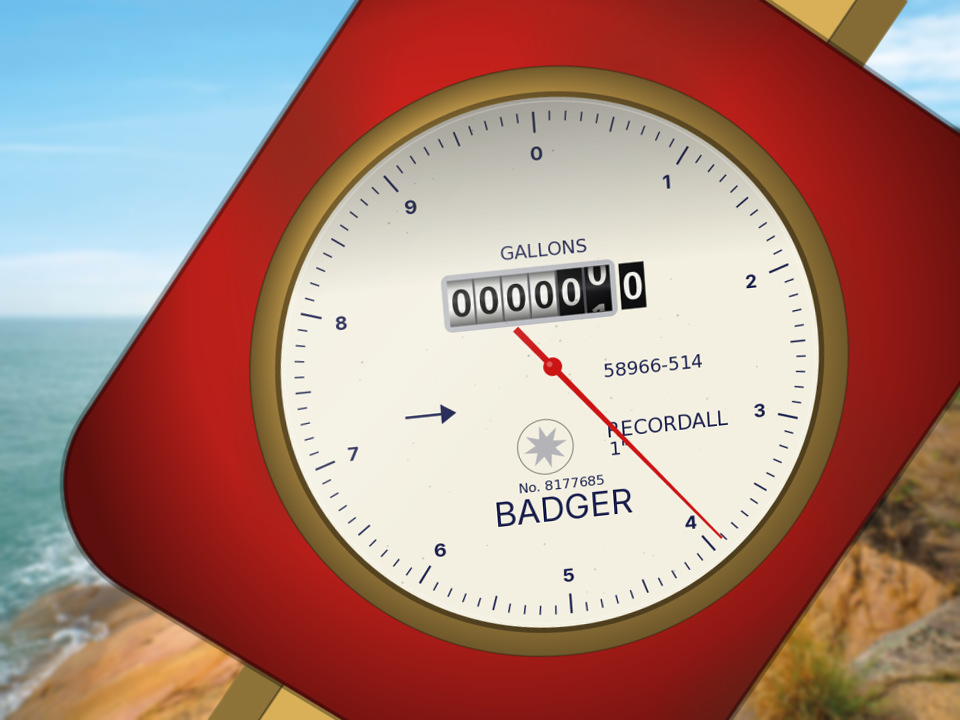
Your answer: 3.9 gal
